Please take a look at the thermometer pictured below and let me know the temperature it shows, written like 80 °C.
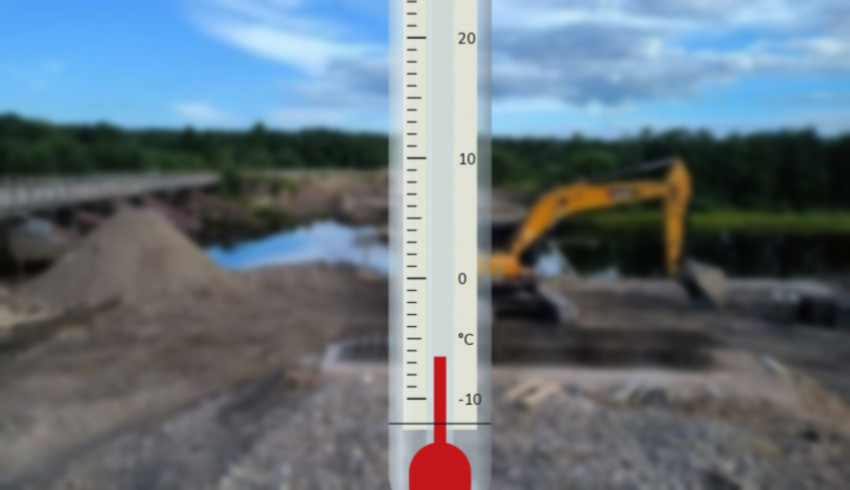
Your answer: -6.5 °C
